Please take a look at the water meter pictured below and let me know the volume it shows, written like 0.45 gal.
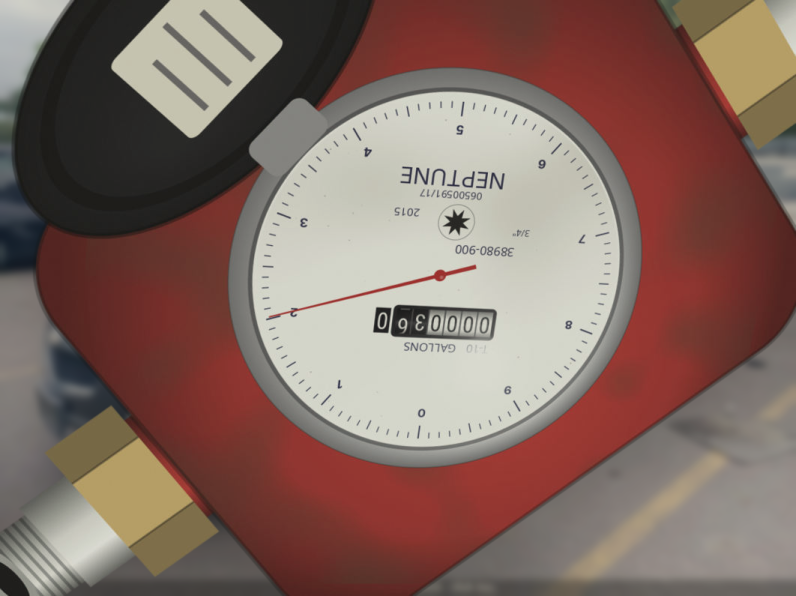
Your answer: 362.0 gal
